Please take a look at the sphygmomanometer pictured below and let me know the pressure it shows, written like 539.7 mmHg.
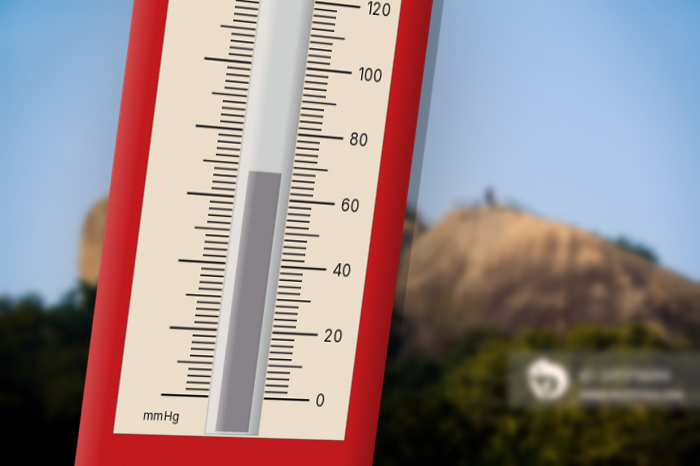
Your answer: 68 mmHg
